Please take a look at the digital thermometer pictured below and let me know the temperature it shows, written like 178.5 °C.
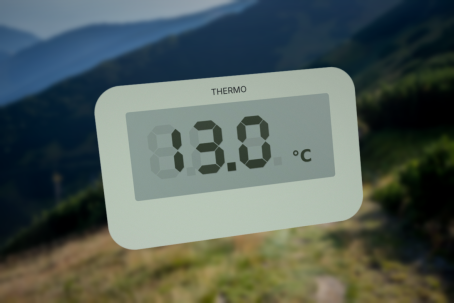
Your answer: 13.0 °C
